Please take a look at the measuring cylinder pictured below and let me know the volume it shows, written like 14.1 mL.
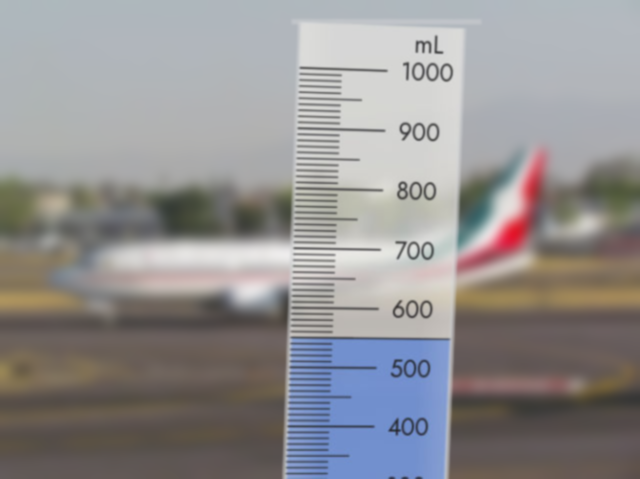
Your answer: 550 mL
